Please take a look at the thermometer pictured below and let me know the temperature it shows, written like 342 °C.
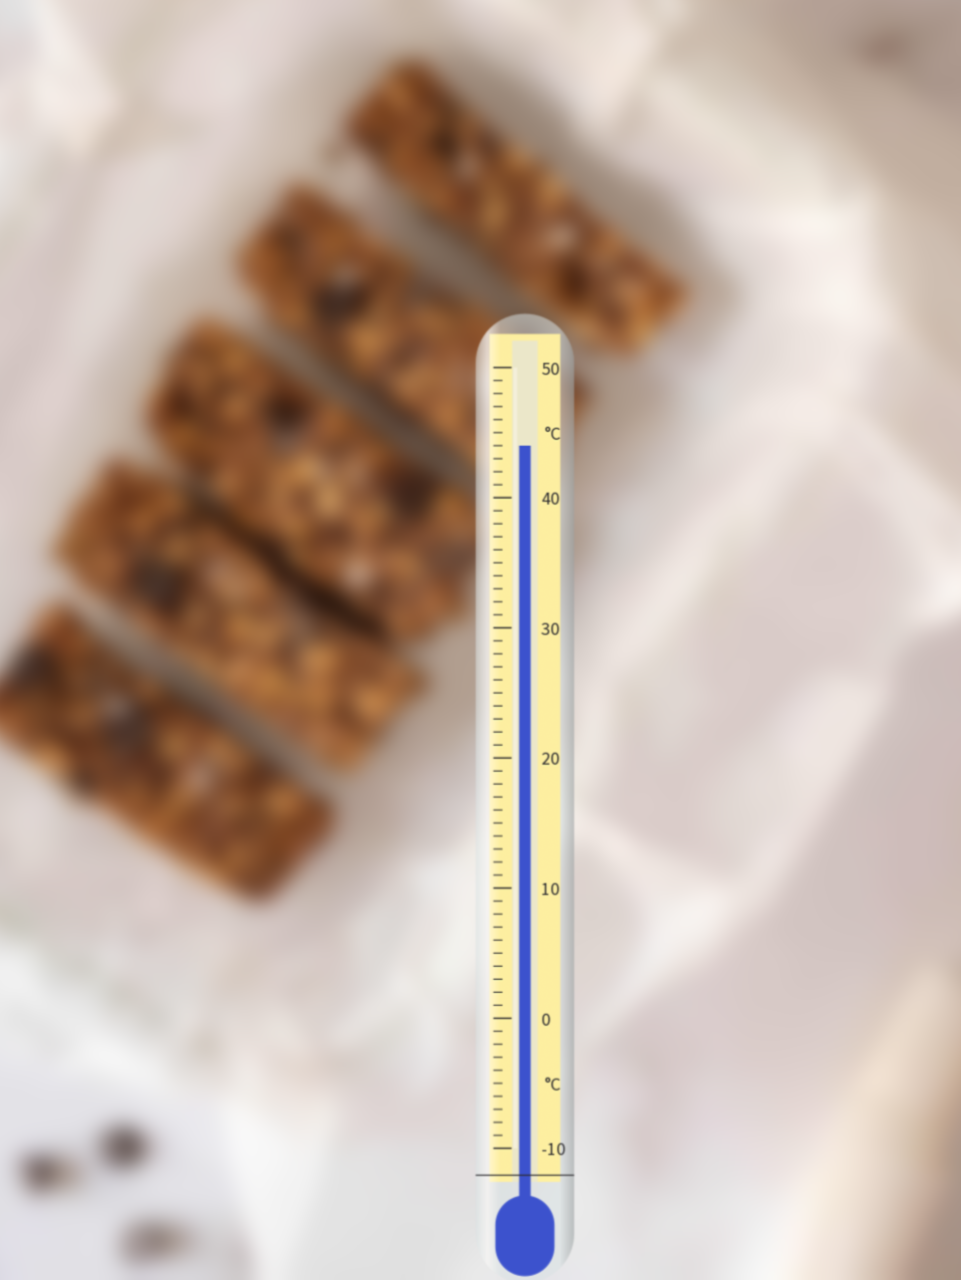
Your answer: 44 °C
